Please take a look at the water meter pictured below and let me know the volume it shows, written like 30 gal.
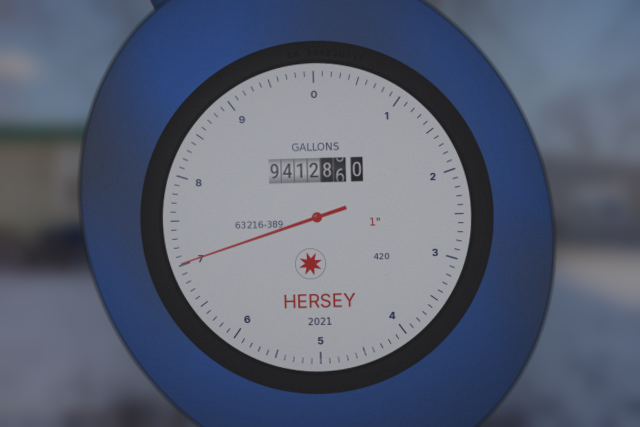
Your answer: 9412857.0 gal
